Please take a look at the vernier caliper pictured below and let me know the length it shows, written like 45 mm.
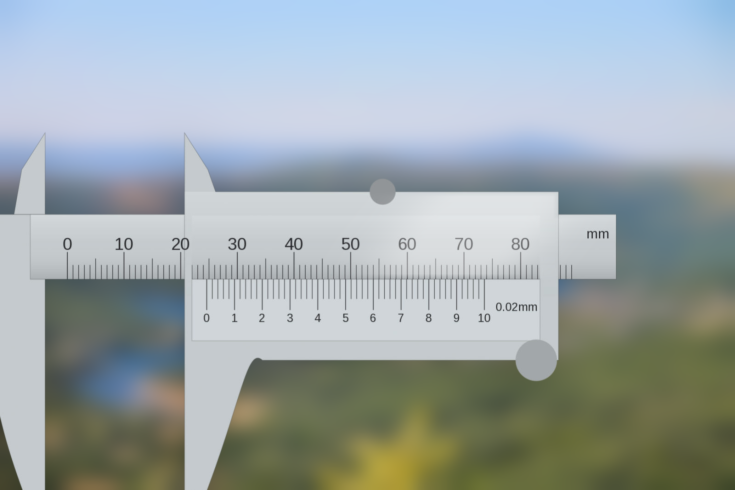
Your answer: 24.6 mm
